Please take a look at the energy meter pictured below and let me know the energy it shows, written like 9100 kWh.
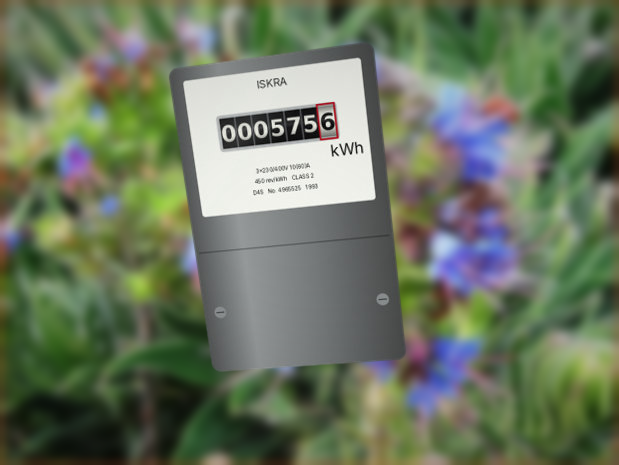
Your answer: 575.6 kWh
